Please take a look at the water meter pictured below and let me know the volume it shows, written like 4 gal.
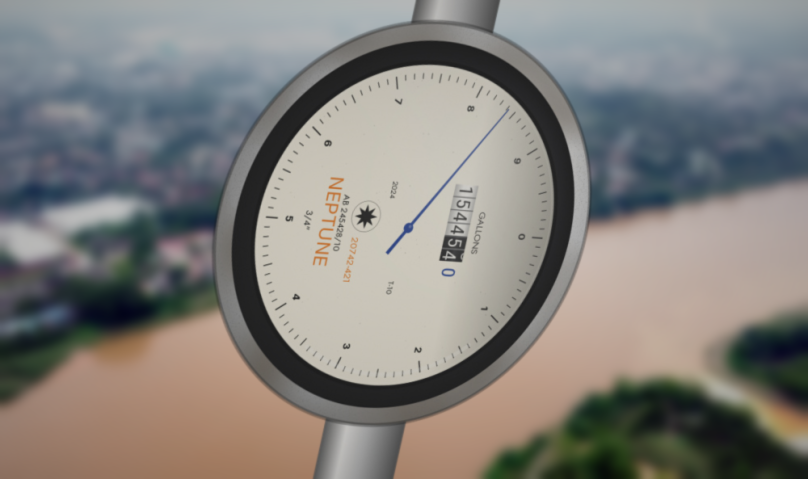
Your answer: 1544538.4 gal
